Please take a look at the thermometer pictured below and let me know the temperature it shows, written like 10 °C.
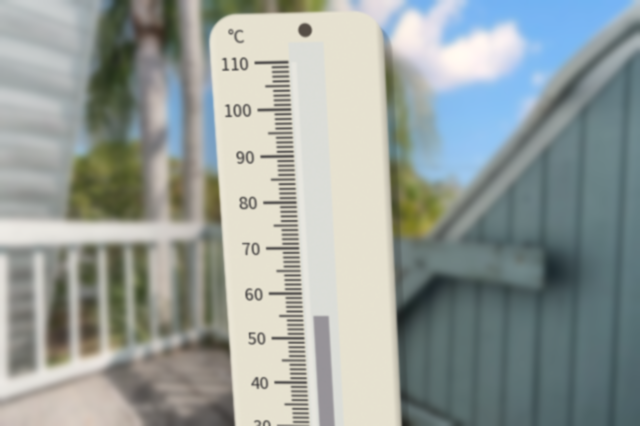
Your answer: 55 °C
